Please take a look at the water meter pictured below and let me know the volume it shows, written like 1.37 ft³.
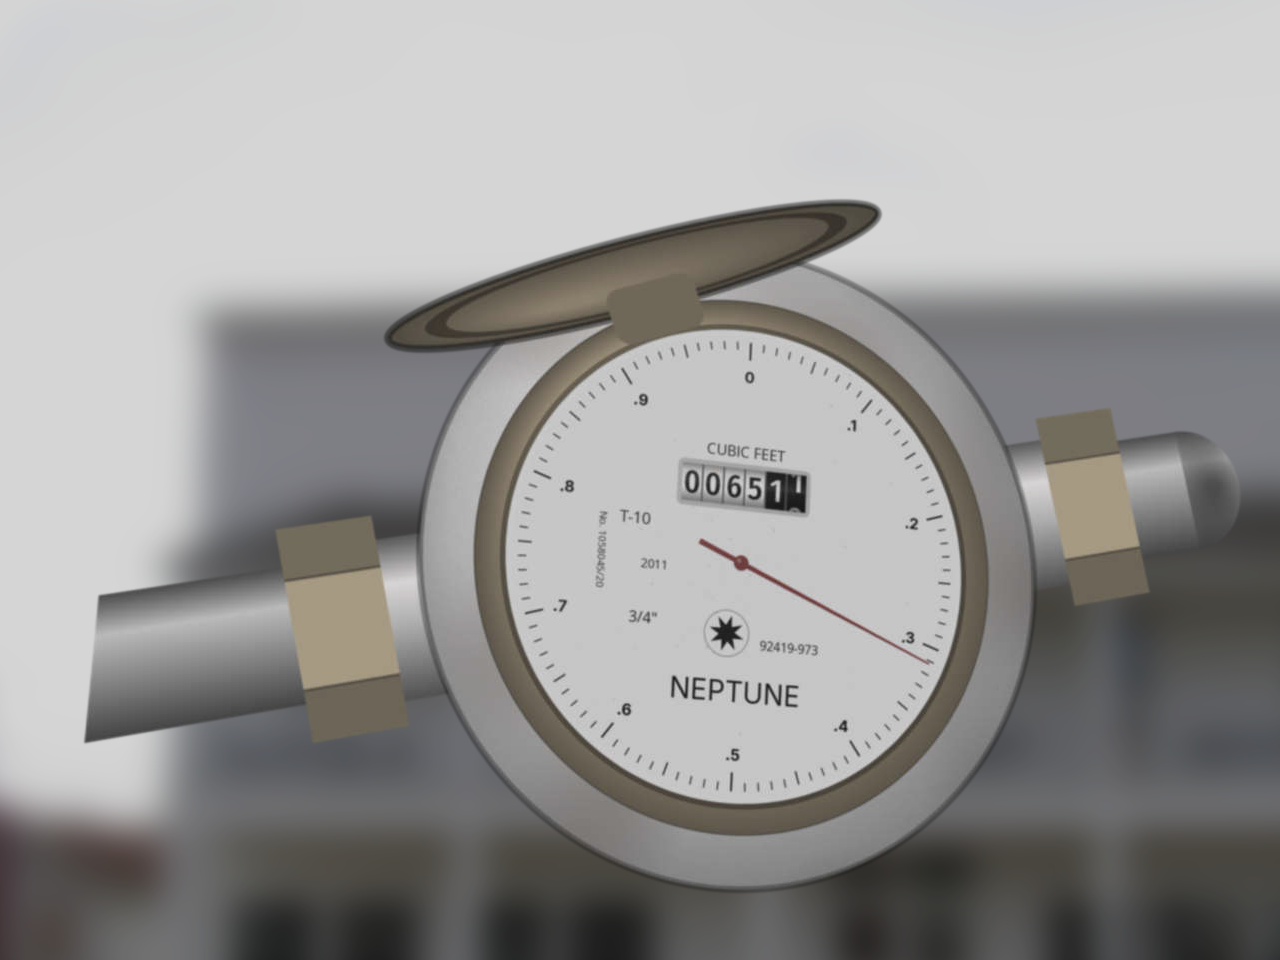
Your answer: 6511.31 ft³
